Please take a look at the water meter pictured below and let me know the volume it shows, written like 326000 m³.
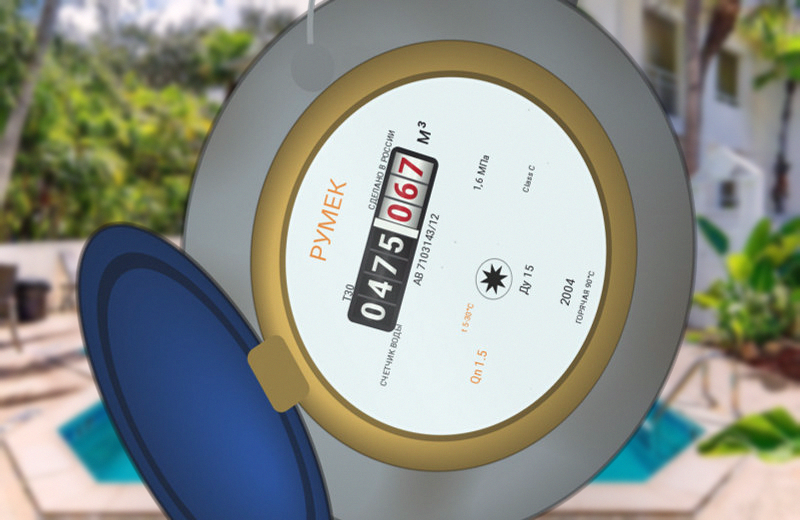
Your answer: 475.067 m³
